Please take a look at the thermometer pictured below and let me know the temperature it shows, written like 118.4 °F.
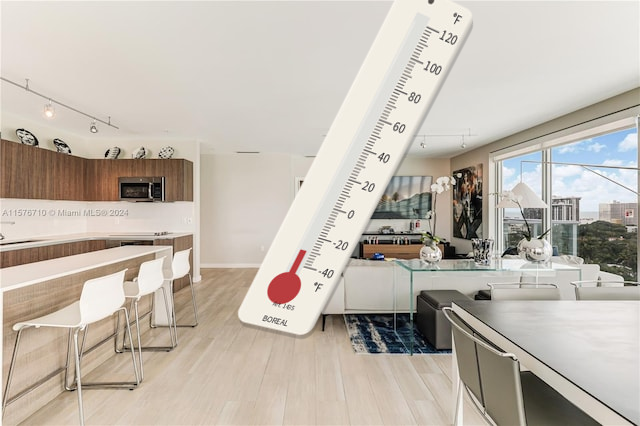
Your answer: -30 °F
